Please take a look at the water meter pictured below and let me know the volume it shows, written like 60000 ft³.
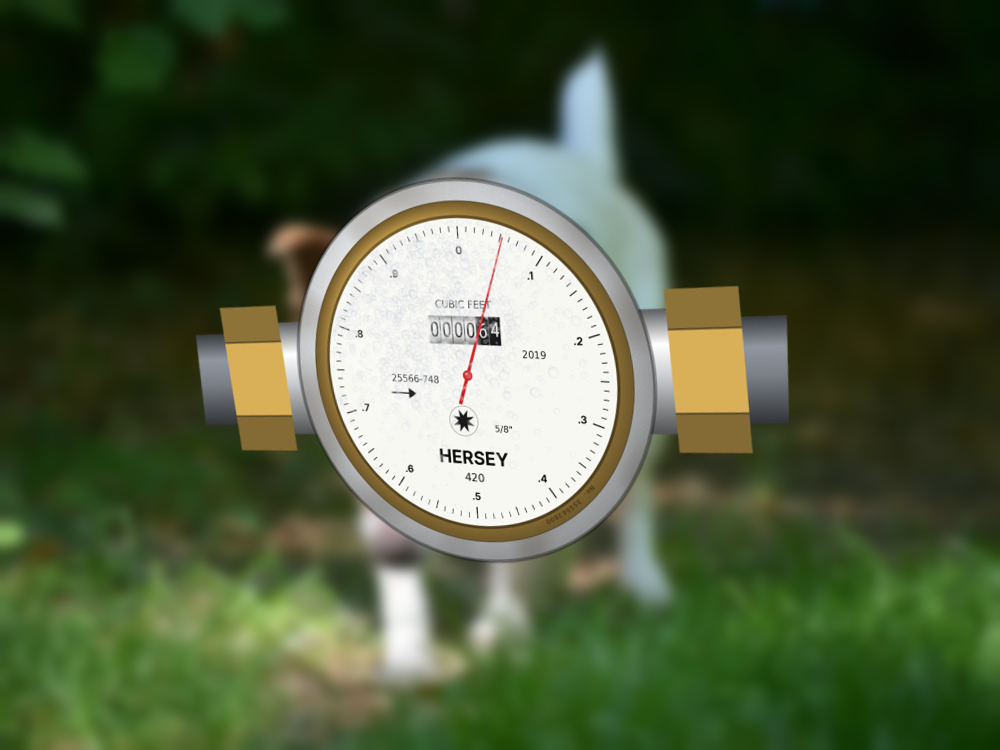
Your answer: 64.05 ft³
